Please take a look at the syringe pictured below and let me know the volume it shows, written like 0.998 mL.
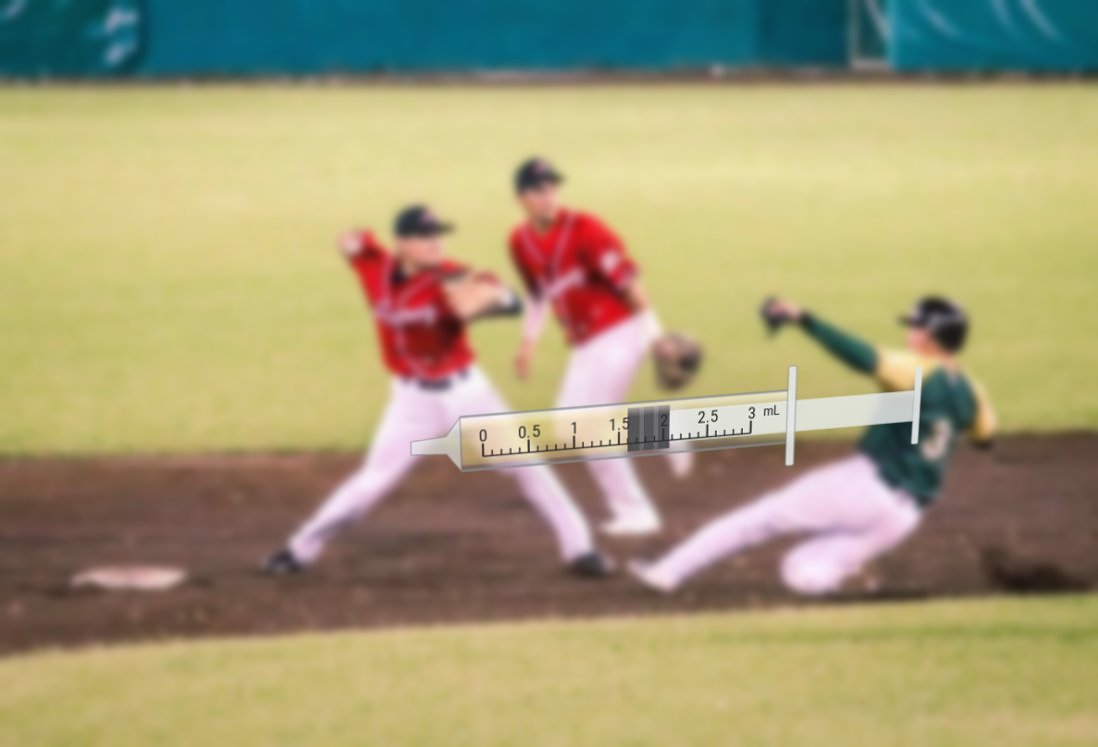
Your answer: 1.6 mL
